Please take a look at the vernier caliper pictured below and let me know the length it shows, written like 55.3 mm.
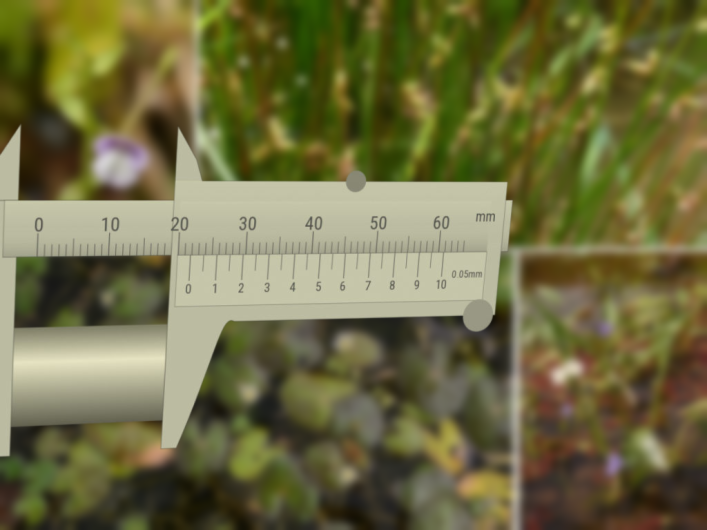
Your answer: 21.8 mm
